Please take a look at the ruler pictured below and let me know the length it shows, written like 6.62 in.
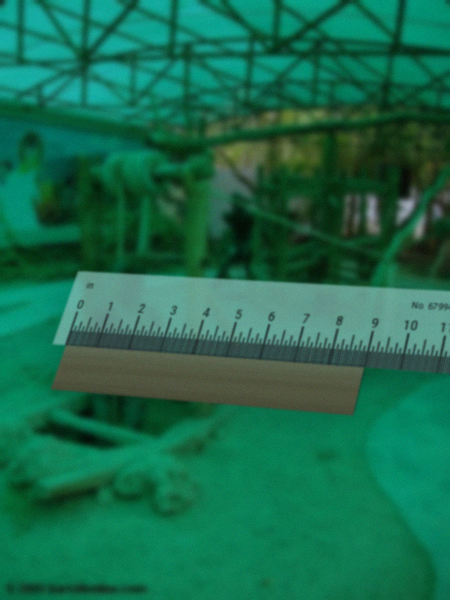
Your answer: 9 in
